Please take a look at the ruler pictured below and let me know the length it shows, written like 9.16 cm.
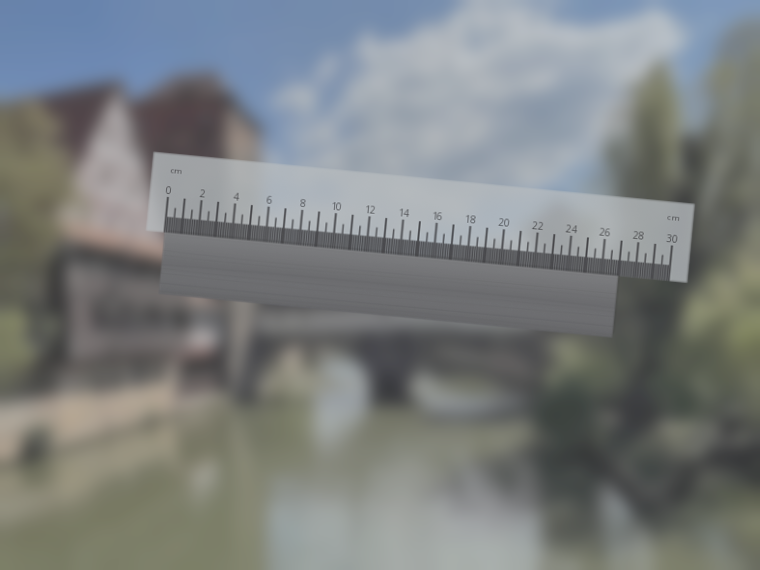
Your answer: 27 cm
